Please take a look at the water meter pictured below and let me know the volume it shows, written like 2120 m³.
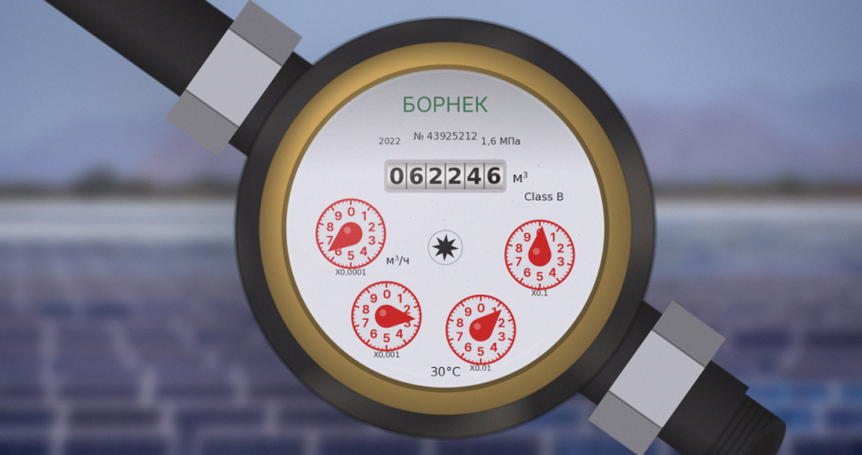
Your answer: 62246.0126 m³
